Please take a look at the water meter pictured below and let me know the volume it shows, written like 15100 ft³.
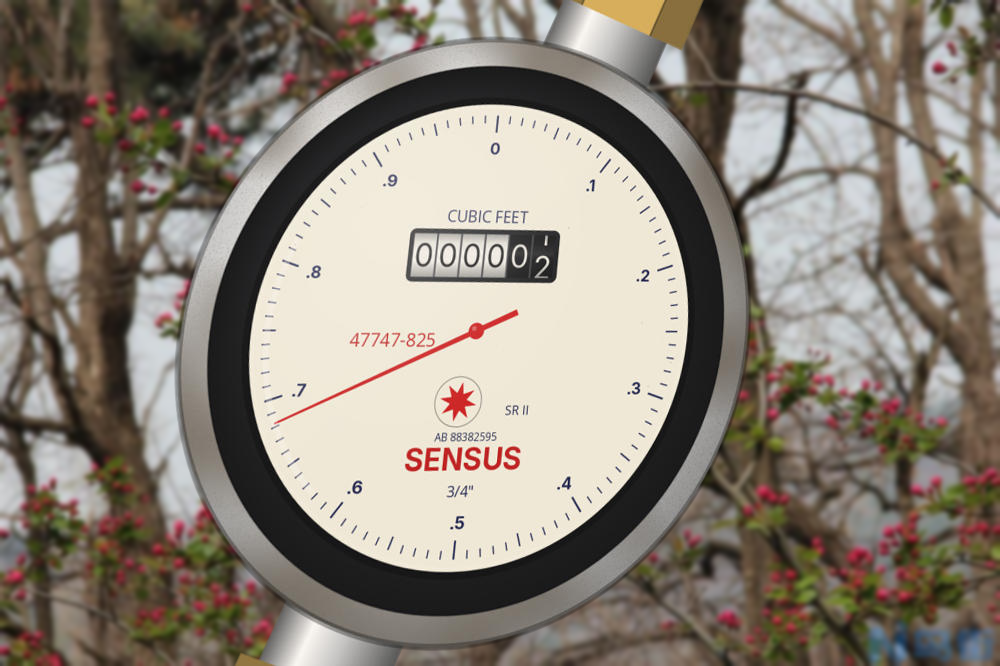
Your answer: 1.68 ft³
